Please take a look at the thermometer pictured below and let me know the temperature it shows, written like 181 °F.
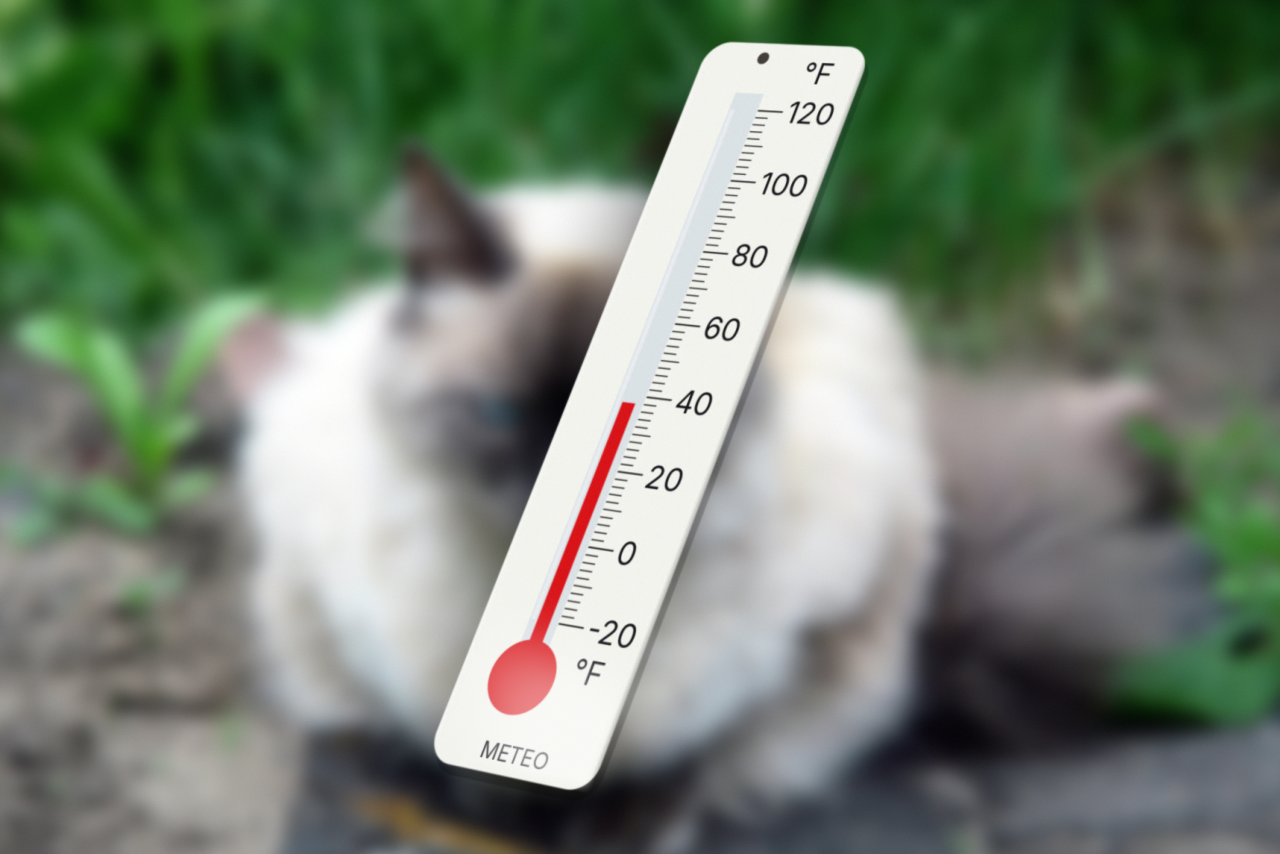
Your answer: 38 °F
